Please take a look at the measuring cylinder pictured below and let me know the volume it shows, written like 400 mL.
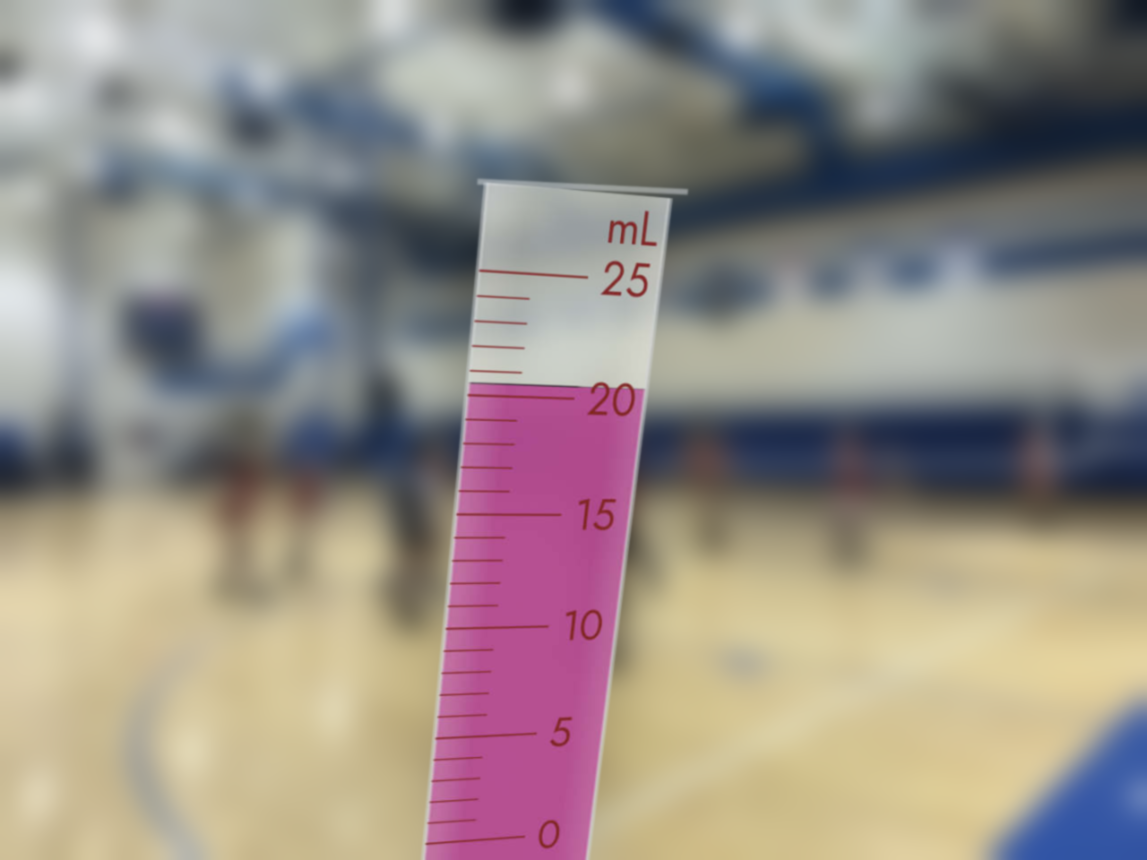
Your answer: 20.5 mL
